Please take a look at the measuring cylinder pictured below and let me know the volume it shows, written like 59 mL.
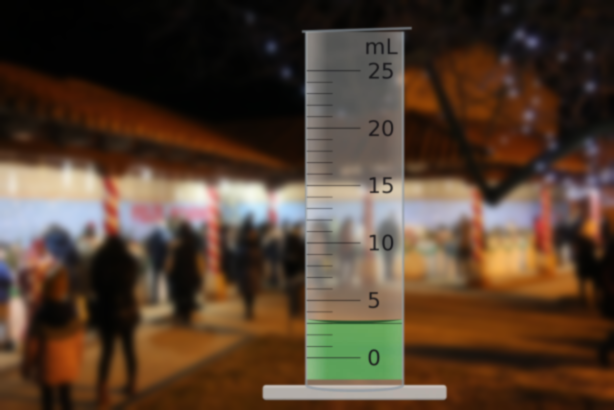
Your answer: 3 mL
